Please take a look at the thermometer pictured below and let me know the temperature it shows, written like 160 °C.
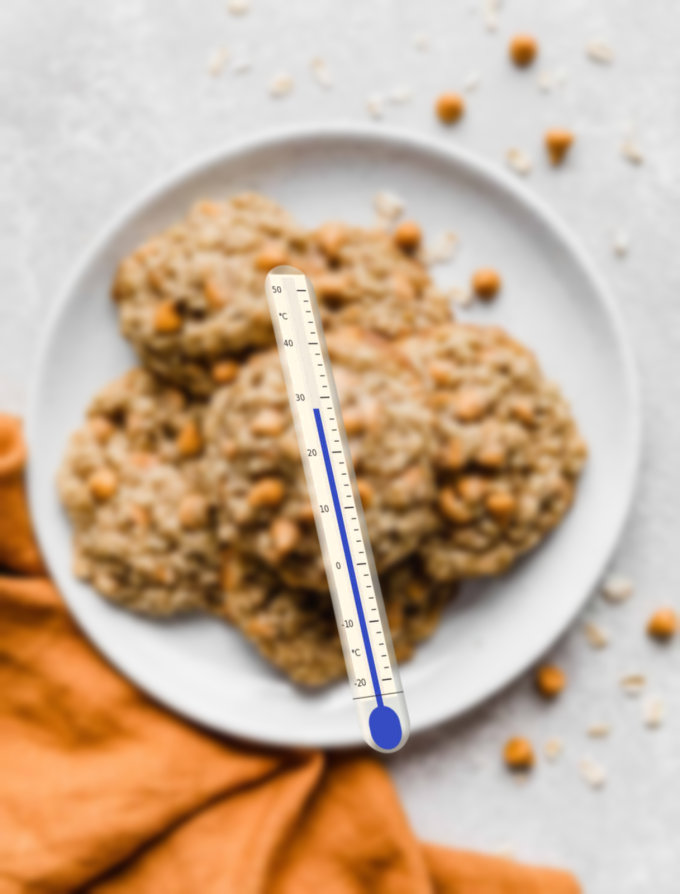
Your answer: 28 °C
